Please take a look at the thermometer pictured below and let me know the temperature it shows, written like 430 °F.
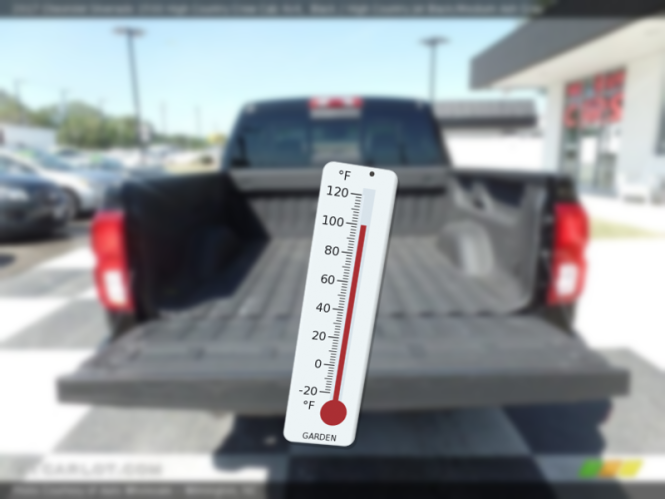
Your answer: 100 °F
